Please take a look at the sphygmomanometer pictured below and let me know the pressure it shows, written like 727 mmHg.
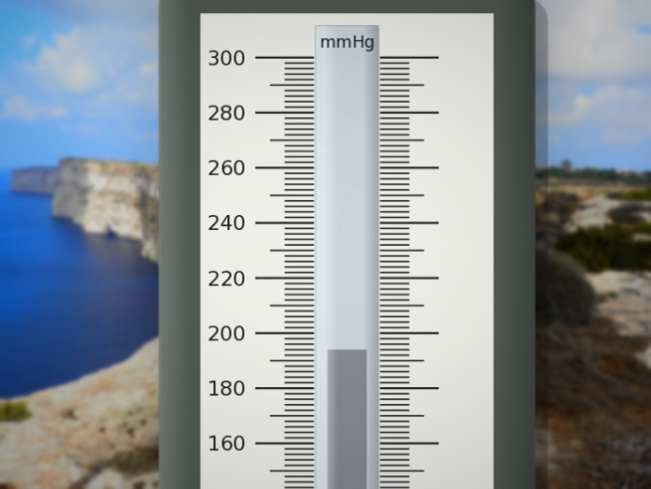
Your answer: 194 mmHg
